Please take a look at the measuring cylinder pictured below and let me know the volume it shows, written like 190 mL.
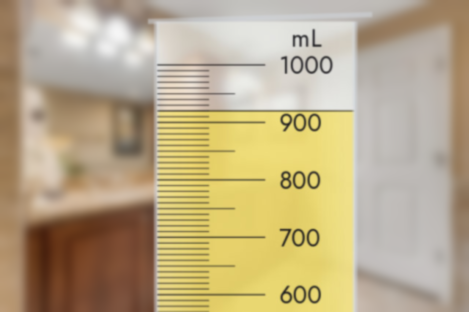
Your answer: 920 mL
